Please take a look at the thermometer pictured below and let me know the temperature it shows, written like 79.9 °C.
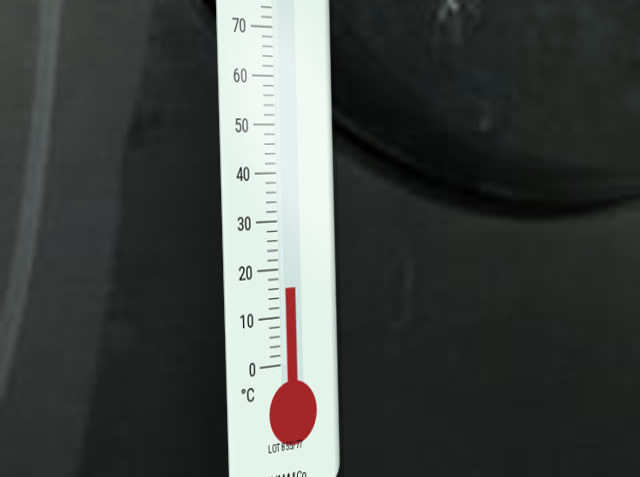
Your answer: 16 °C
